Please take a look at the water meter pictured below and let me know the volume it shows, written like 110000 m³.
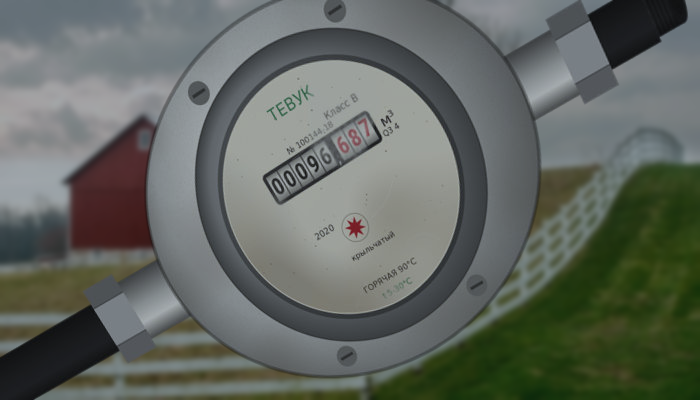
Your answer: 96.687 m³
